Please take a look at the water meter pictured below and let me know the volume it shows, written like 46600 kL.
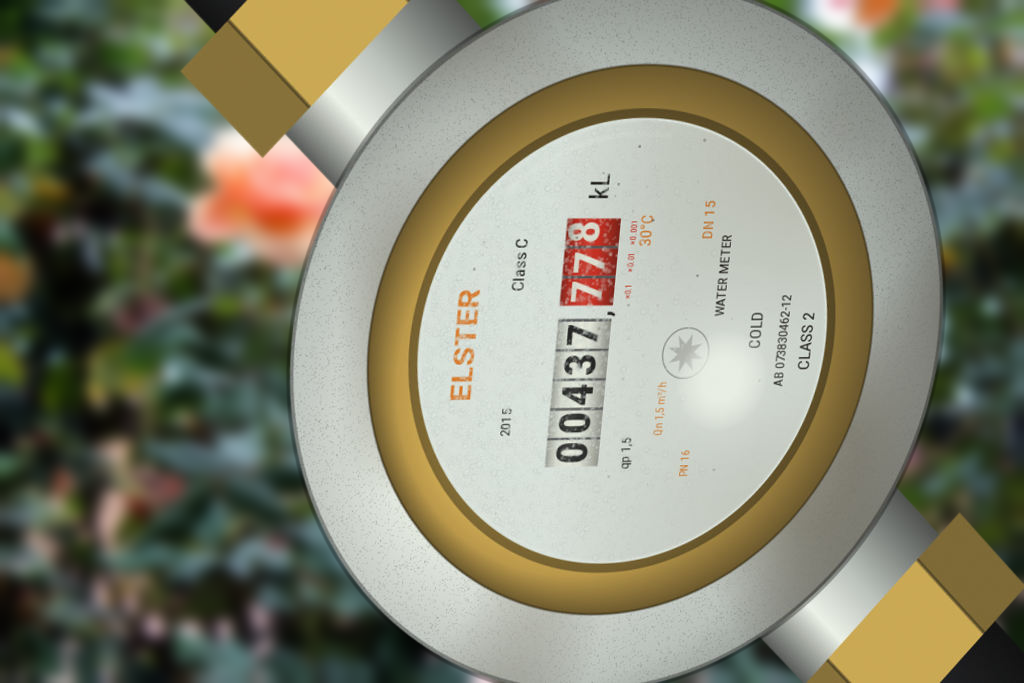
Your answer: 437.778 kL
